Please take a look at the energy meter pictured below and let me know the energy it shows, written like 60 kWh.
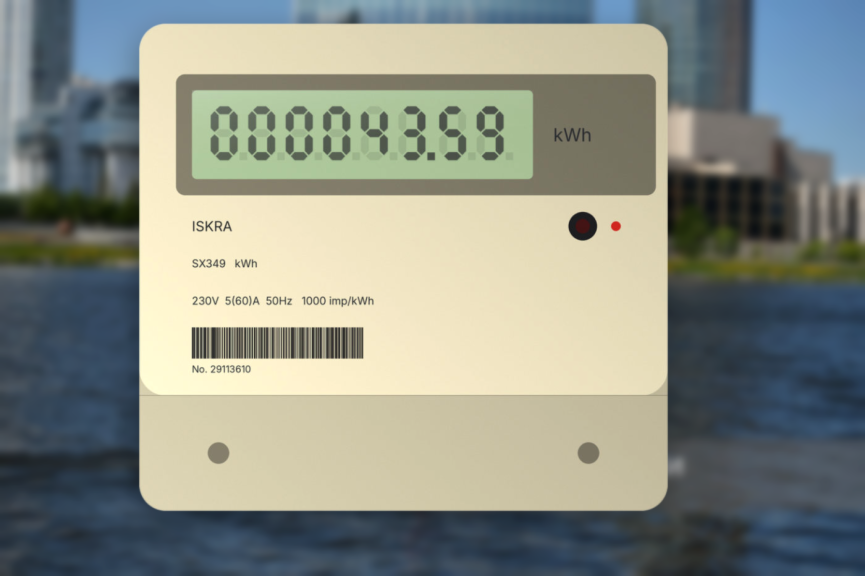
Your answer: 43.59 kWh
